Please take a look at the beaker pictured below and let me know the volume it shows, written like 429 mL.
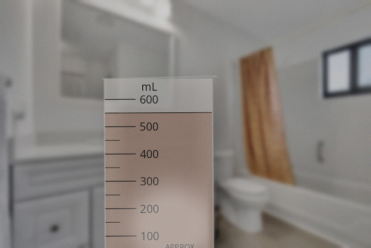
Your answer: 550 mL
